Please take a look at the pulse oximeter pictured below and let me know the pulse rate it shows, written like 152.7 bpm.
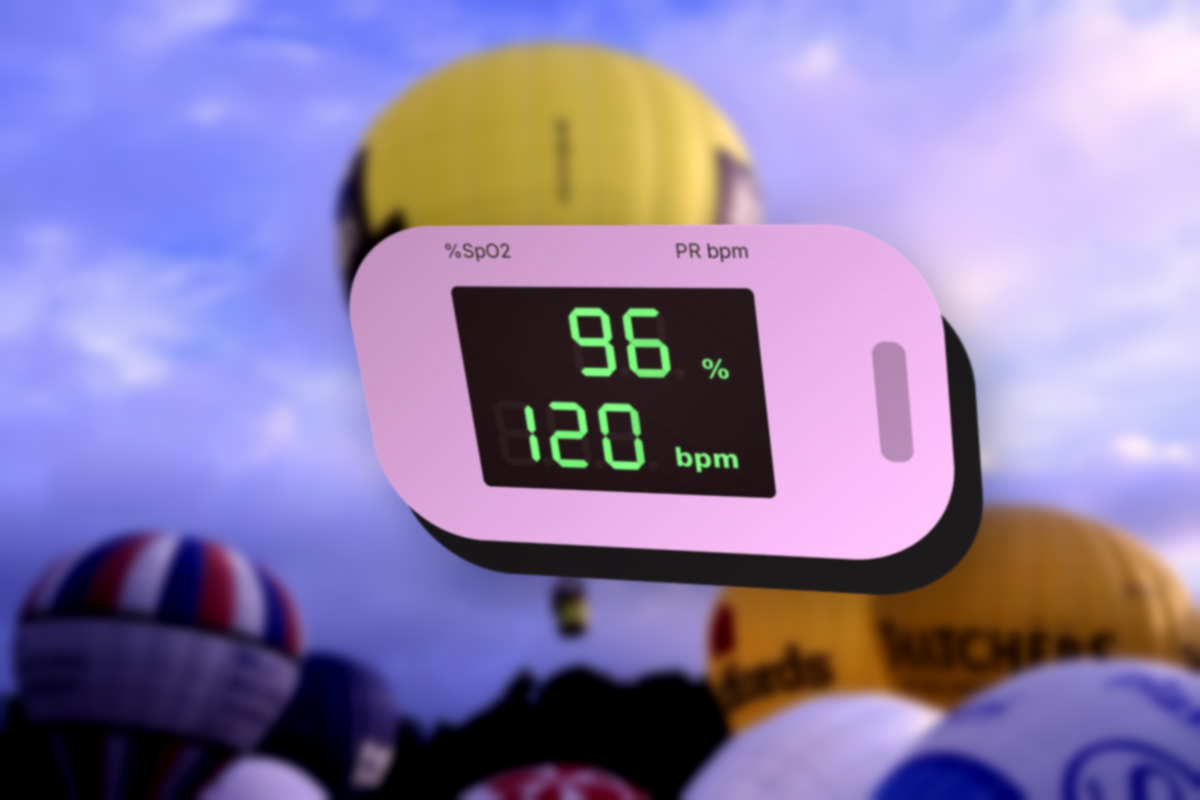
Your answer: 120 bpm
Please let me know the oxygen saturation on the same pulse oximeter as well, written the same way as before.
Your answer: 96 %
